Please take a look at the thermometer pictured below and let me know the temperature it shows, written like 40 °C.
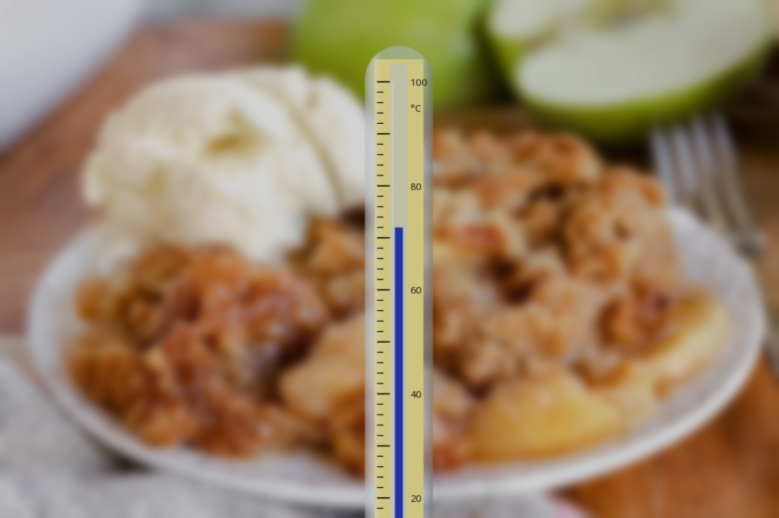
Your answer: 72 °C
